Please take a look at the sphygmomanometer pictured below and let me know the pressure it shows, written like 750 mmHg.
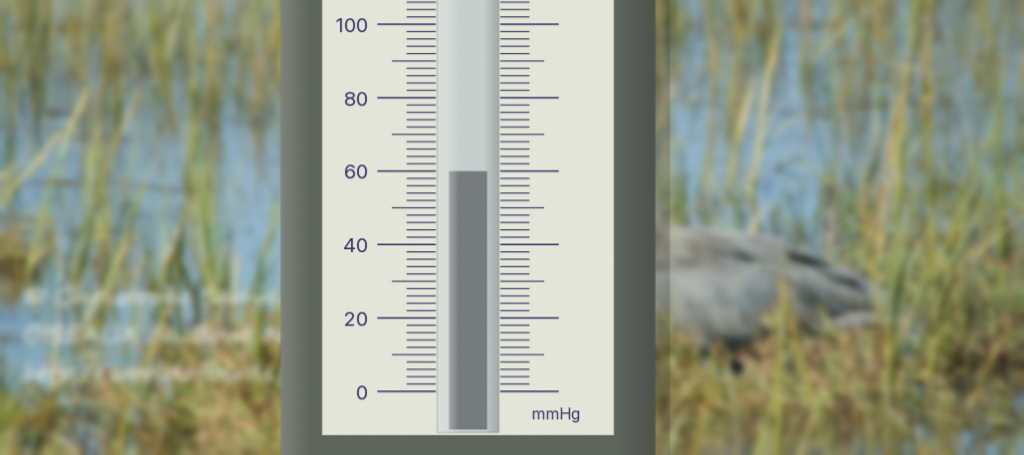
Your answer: 60 mmHg
